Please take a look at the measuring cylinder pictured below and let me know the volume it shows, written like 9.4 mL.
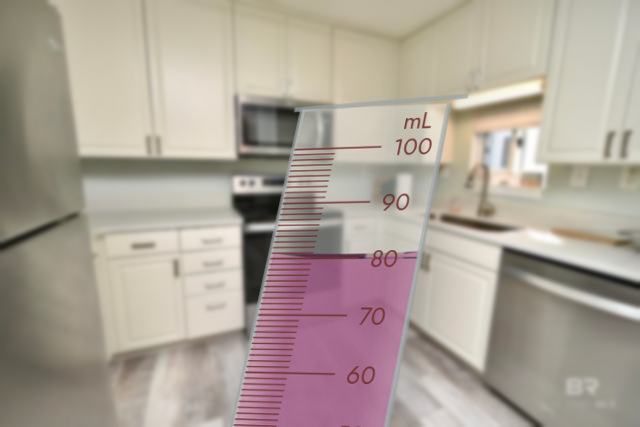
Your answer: 80 mL
